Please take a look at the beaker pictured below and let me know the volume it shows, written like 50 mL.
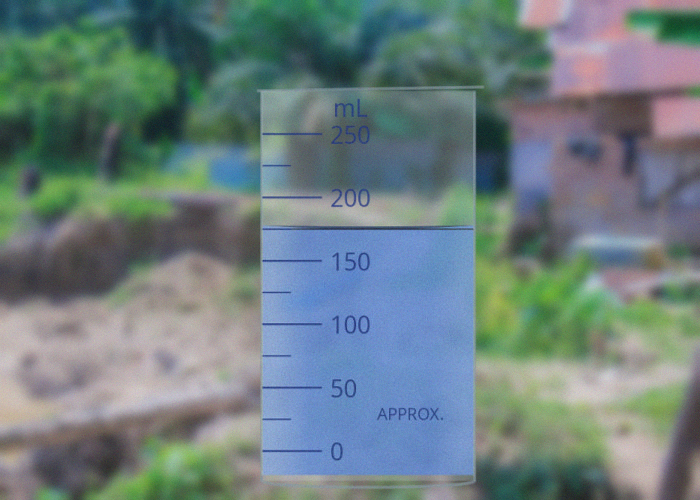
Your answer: 175 mL
